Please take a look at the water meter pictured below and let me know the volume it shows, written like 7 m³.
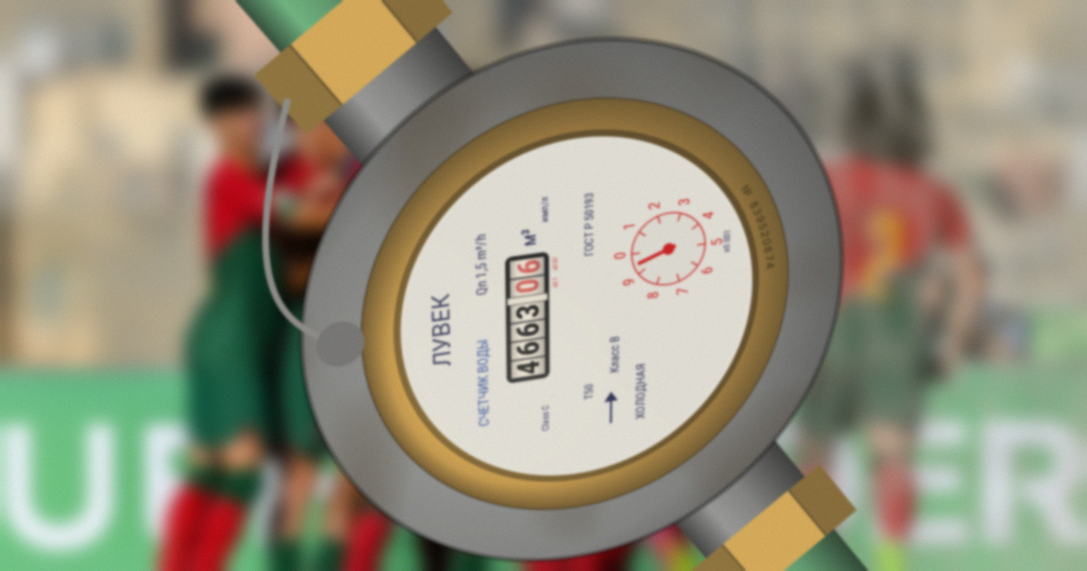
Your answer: 4663.059 m³
